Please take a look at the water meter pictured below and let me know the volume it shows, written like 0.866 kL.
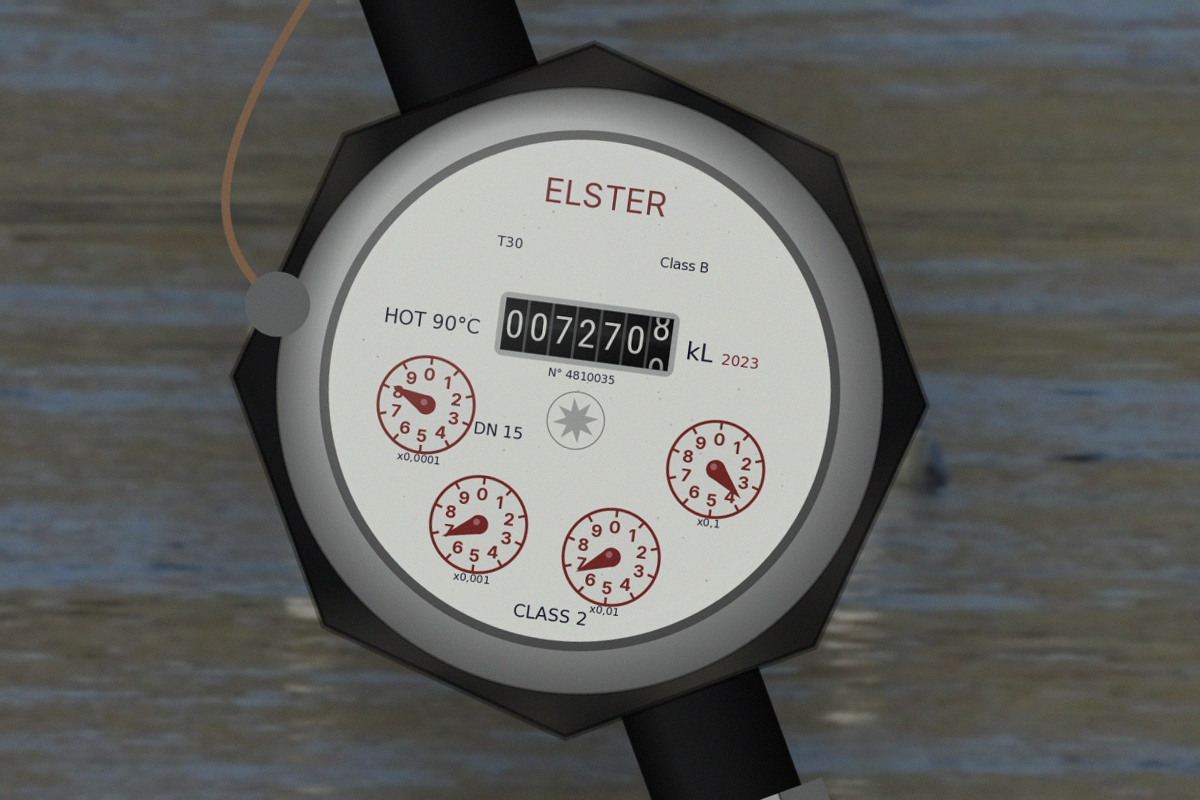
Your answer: 72708.3668 kL
